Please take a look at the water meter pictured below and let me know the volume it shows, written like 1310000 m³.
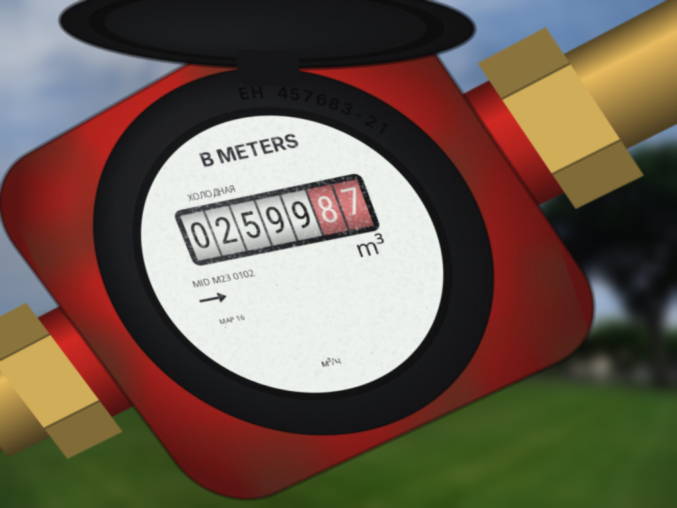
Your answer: 2599.87 m³
